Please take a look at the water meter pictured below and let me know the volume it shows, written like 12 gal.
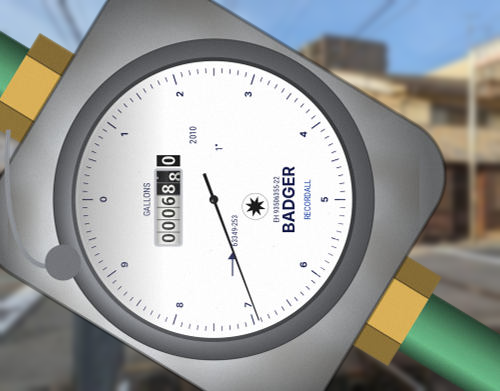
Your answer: 6876.9 gal
